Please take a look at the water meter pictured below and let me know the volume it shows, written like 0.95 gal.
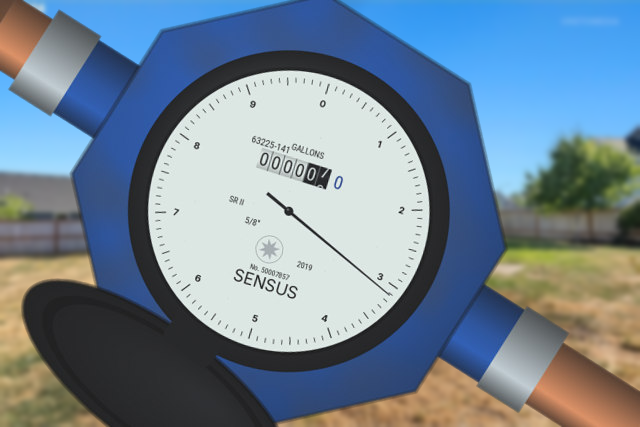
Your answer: 73.1 gal
